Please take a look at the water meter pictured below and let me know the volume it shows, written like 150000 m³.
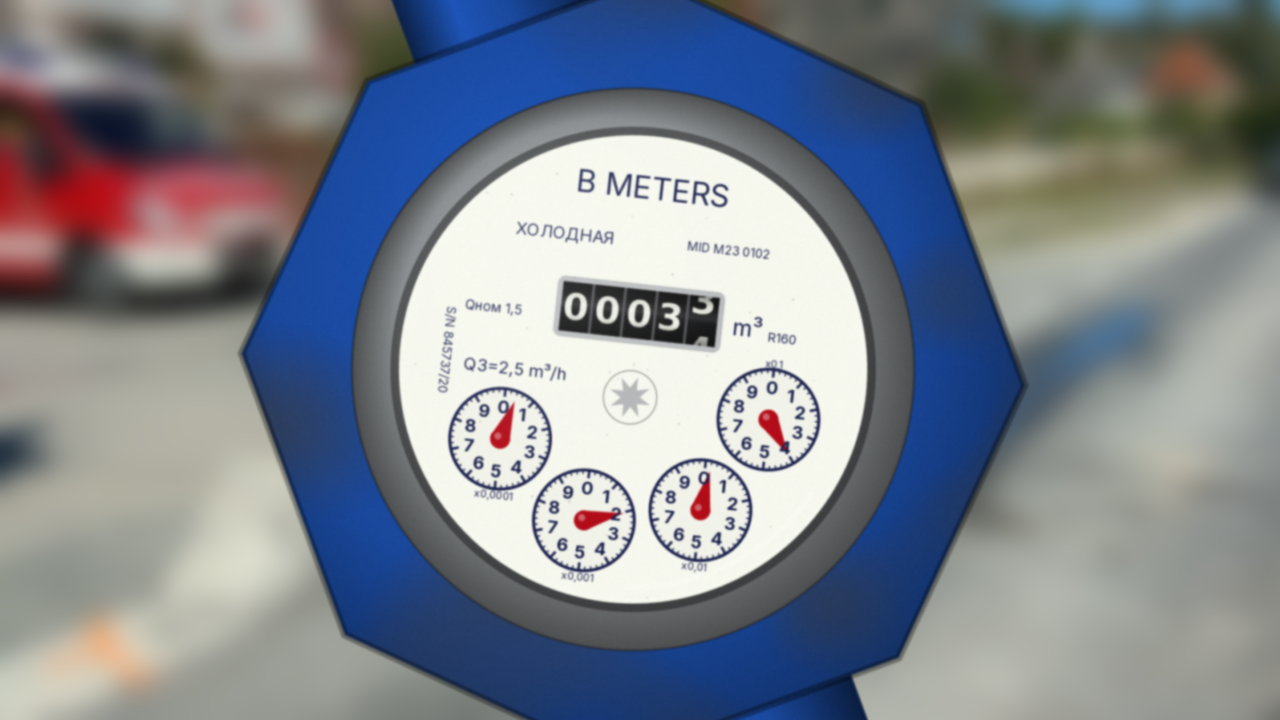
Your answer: 33.4020 m³
